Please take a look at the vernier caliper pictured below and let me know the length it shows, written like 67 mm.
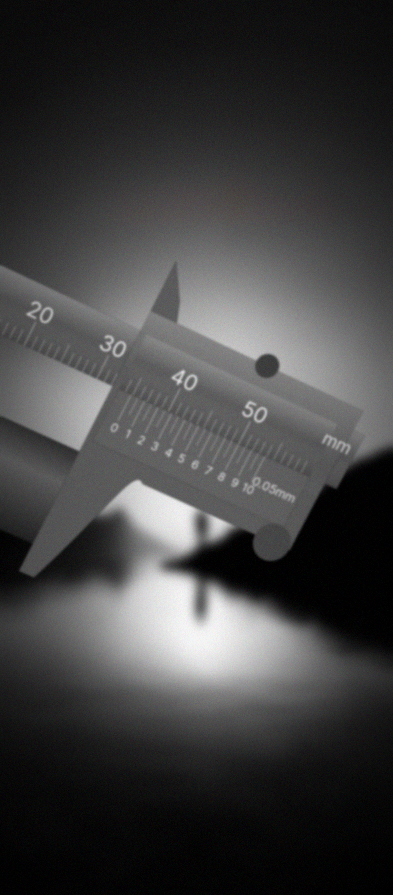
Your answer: 34.8 mm
